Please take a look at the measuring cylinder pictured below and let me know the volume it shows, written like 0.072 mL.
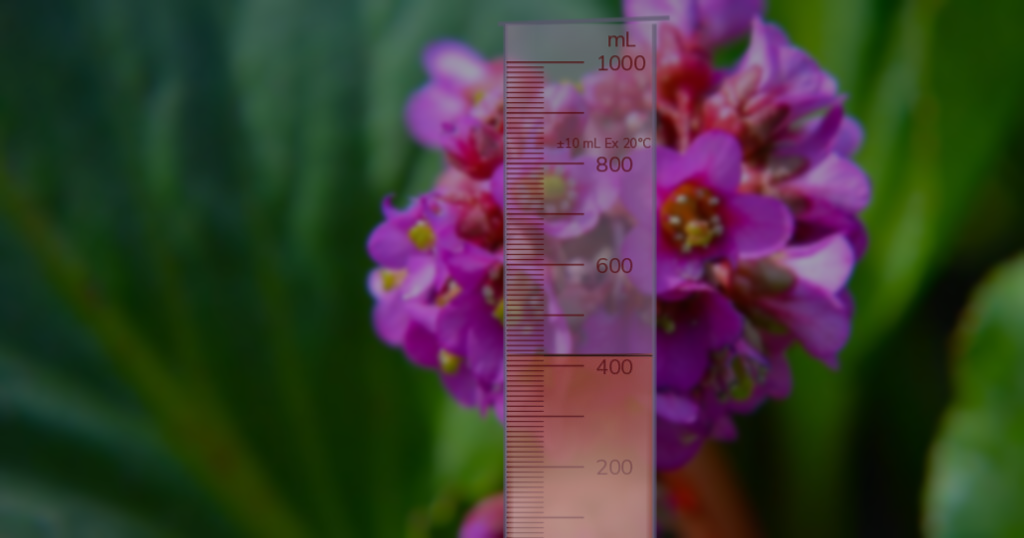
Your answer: 420 mL
